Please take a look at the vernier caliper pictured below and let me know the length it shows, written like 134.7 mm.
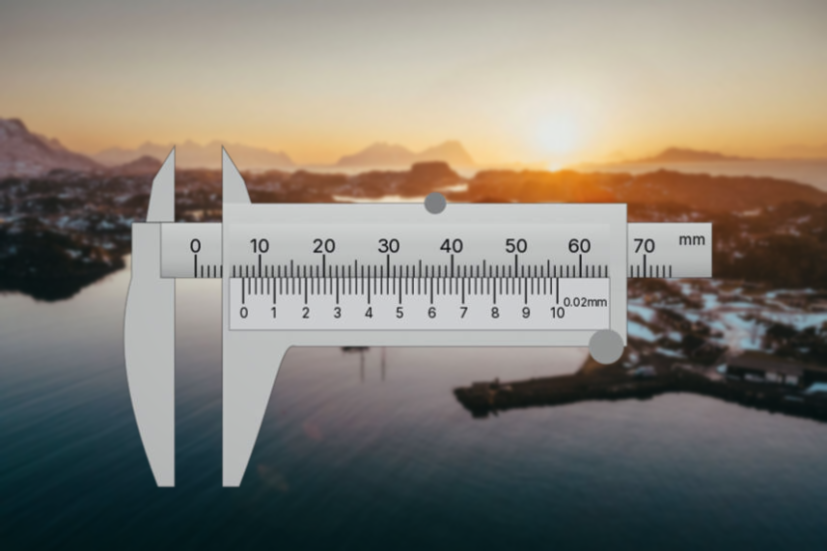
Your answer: 7.4 mm
